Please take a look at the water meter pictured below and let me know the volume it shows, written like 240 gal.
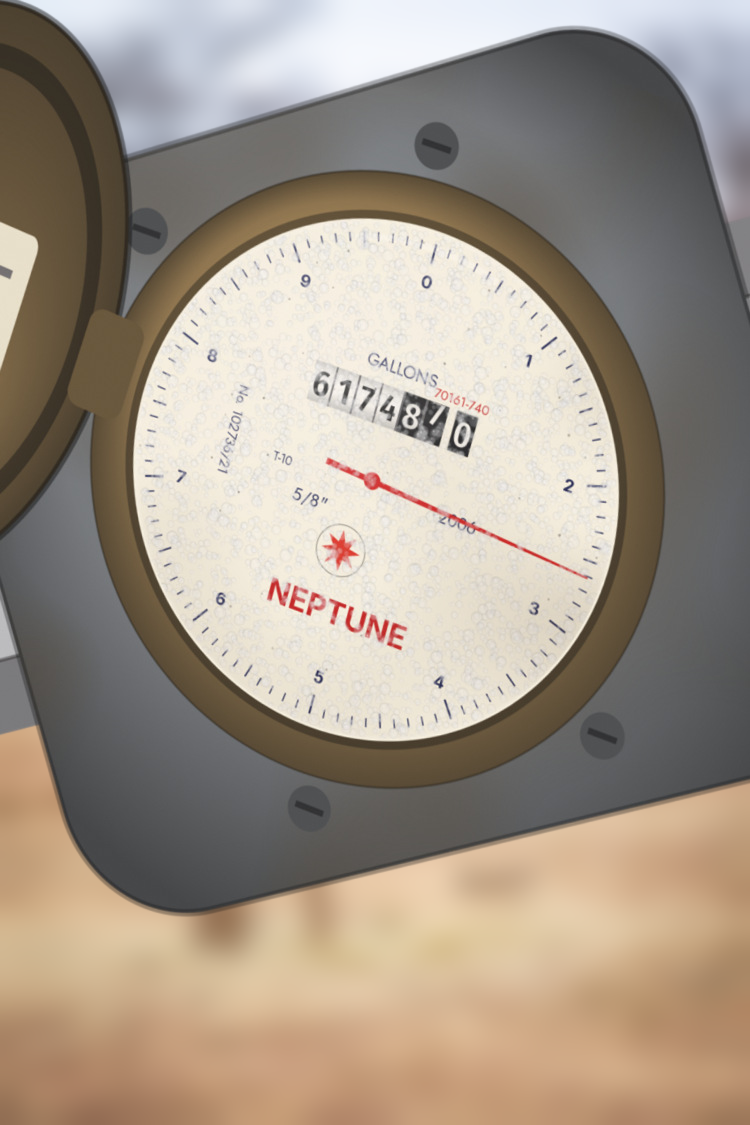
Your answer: 6174872.6 gal
